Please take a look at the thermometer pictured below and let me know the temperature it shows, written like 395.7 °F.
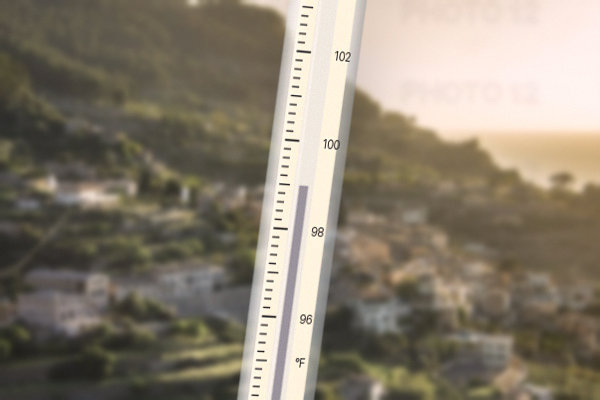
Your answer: 99 °F
